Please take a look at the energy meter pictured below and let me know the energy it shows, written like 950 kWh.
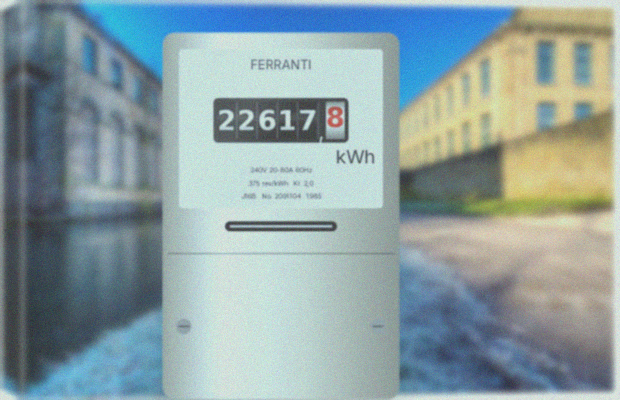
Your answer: 22617.8 kWh
